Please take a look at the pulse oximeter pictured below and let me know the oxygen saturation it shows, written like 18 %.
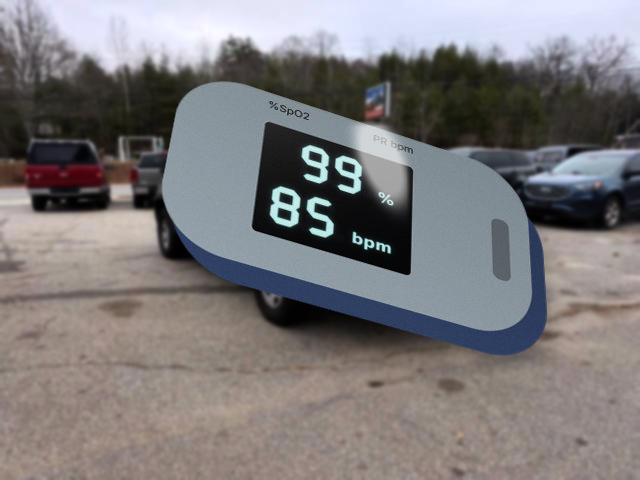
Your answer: 99 %
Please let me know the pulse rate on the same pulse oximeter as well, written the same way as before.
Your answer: 85 bpm
